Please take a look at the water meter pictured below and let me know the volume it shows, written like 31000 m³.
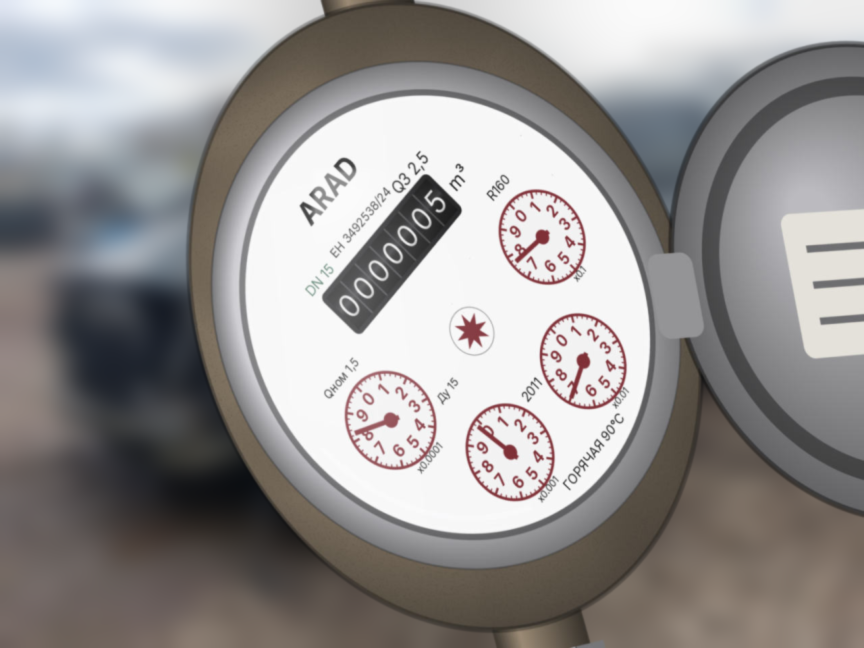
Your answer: 5.7698 m³
